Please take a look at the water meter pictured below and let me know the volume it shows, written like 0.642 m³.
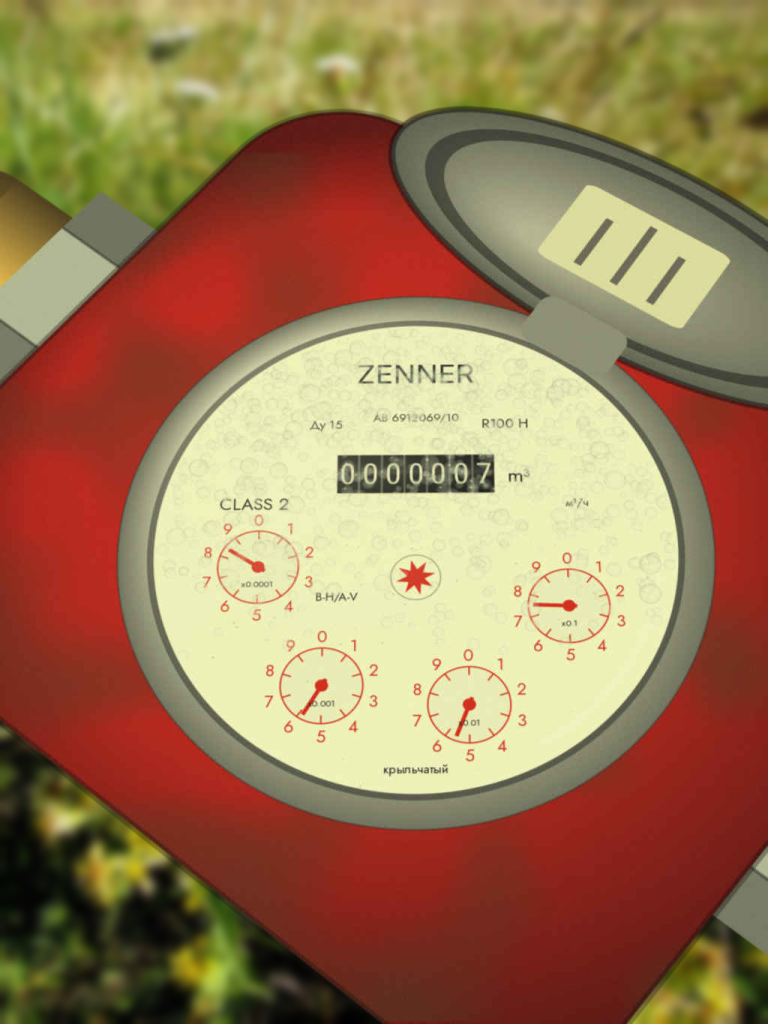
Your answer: 7.7558 m³
